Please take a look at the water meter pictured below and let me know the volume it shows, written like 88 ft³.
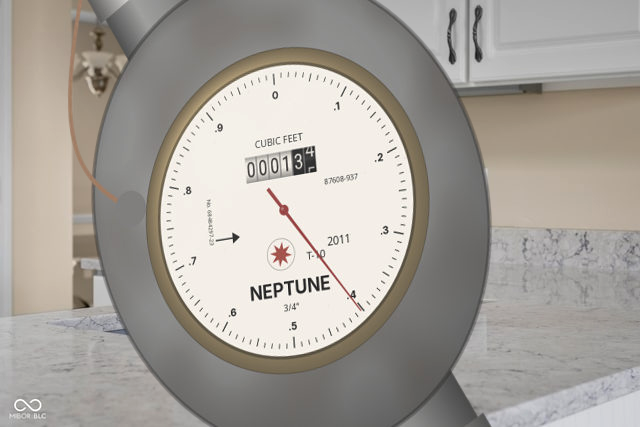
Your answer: 134.40 ft³
